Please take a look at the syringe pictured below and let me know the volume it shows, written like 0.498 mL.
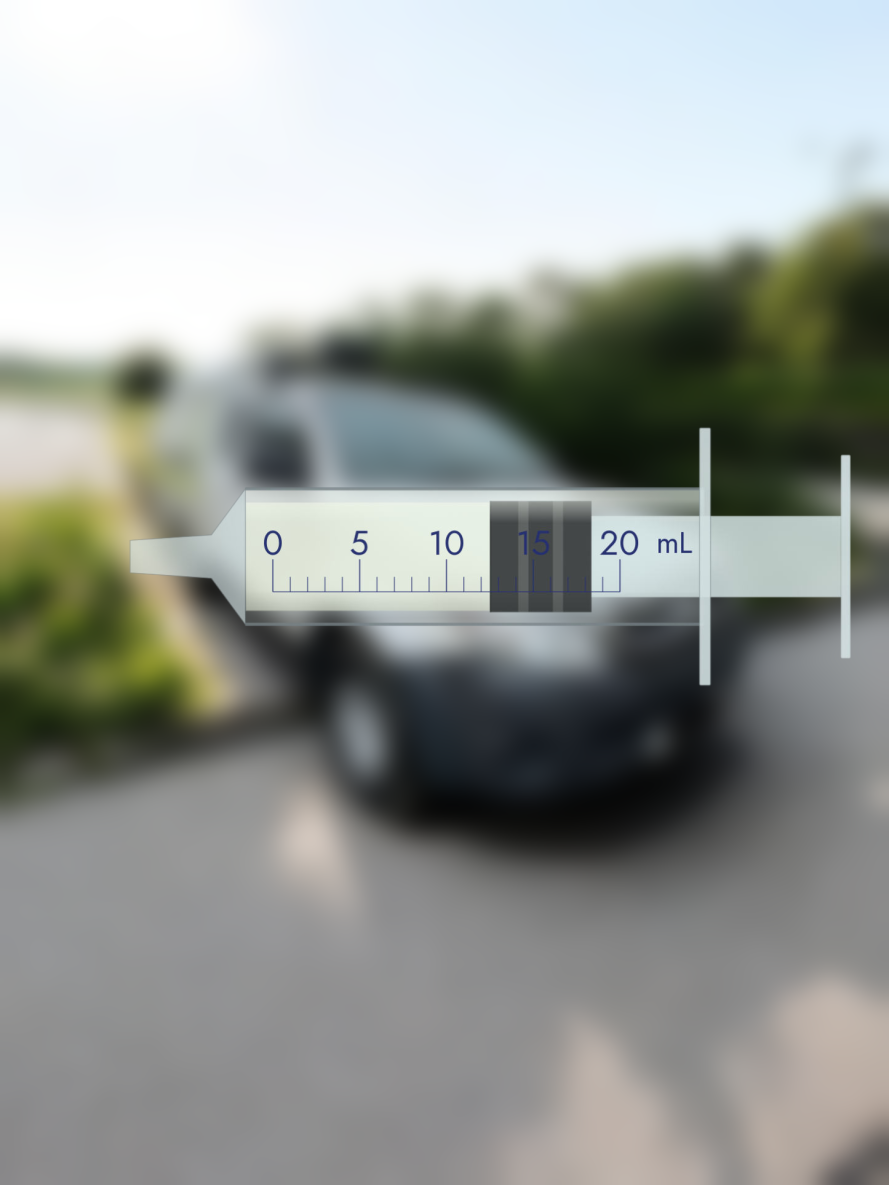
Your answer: 12.5 mL
